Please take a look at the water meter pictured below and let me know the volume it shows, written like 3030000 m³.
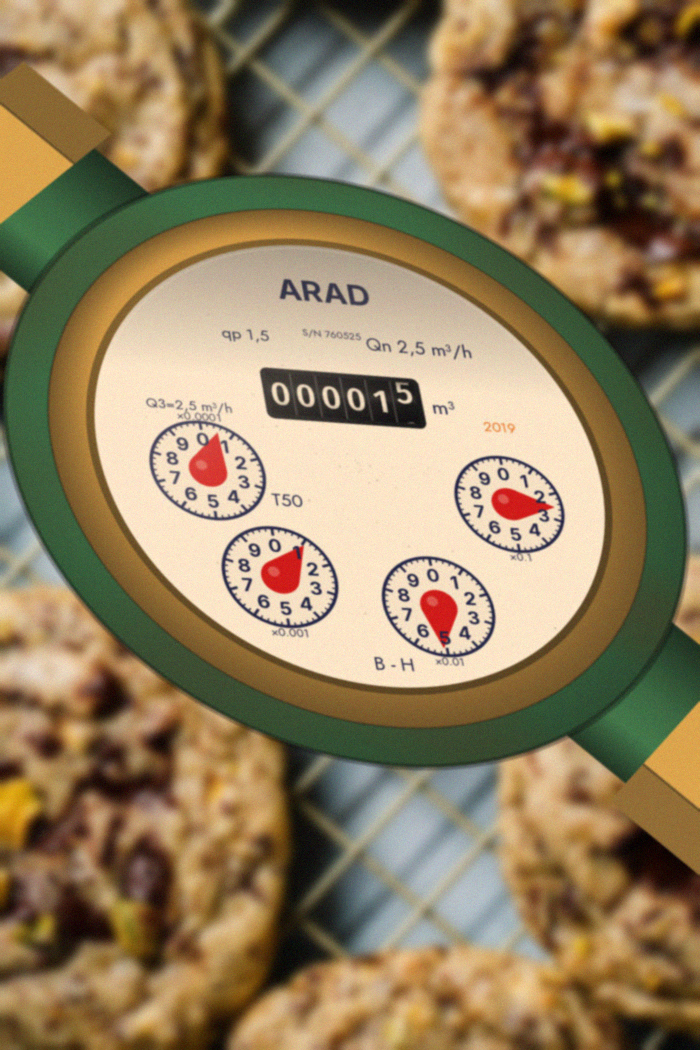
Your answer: 15.2510 m³
